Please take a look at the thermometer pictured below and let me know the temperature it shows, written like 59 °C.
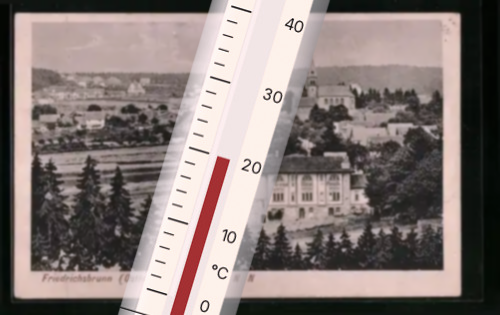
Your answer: 20 °C
